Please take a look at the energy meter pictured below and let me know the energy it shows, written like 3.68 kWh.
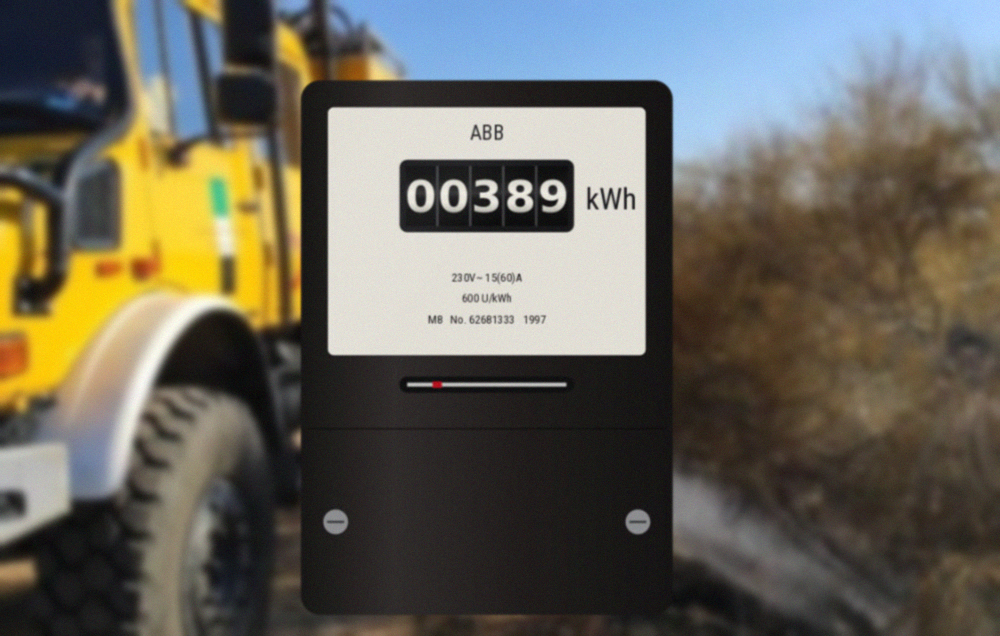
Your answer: 389 kWh
